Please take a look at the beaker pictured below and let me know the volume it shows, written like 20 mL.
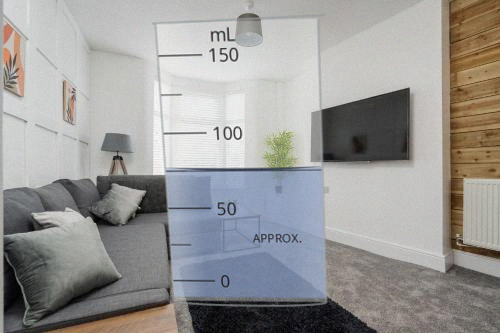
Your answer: 75 mL
